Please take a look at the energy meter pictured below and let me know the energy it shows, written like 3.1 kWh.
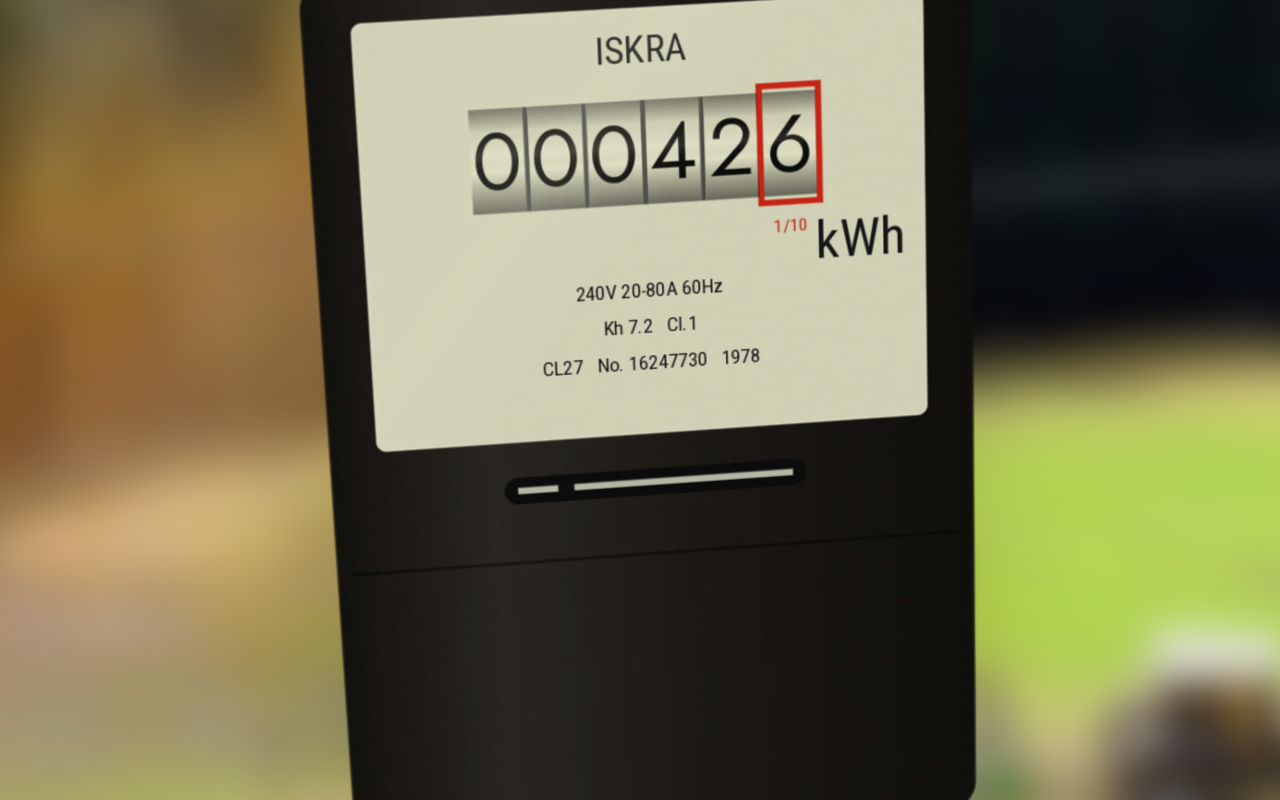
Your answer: 42.6 kWh
